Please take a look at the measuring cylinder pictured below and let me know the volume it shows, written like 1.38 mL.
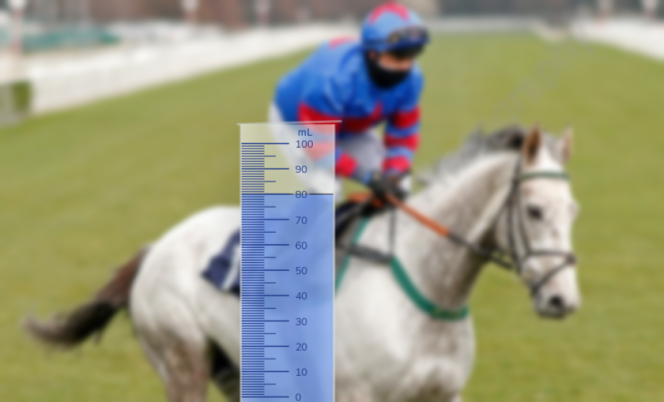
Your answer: 80 mL
